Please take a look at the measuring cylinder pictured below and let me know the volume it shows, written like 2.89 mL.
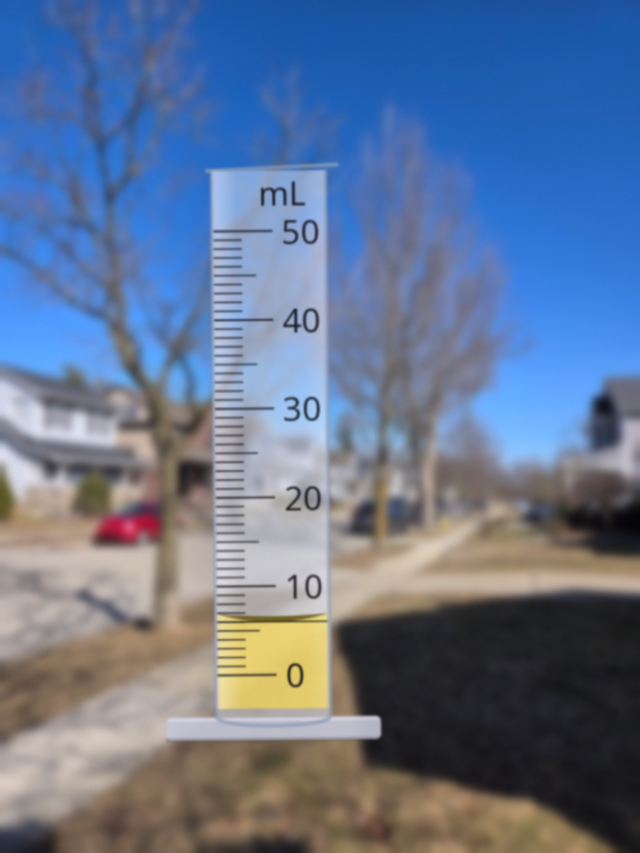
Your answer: 6 mL
